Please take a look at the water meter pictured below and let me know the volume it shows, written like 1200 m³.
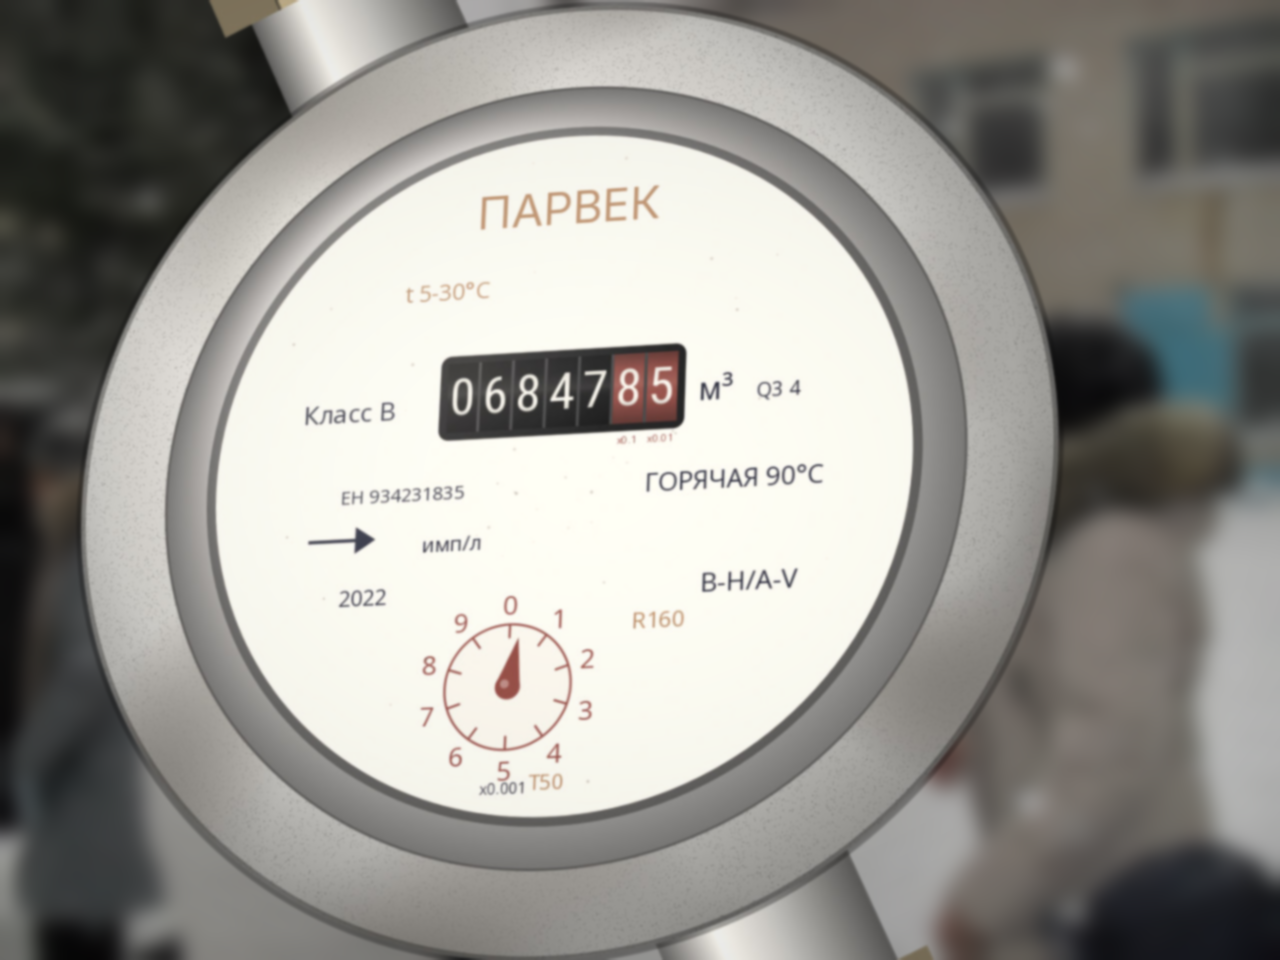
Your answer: 6847.850 m³
